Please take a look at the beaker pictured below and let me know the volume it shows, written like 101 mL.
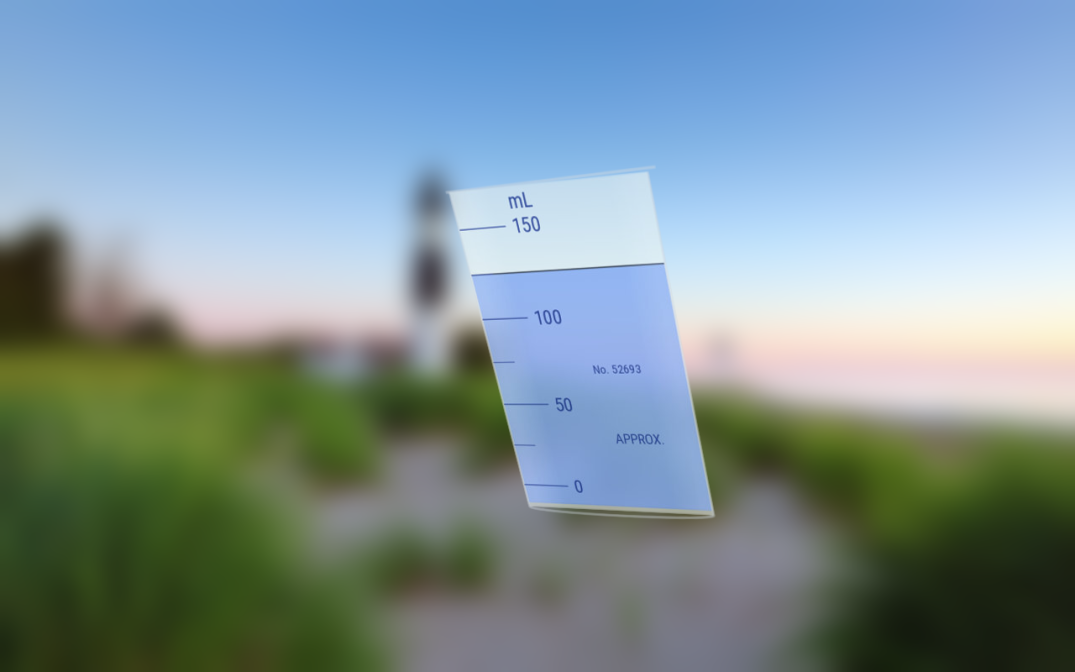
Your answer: 125 mL
